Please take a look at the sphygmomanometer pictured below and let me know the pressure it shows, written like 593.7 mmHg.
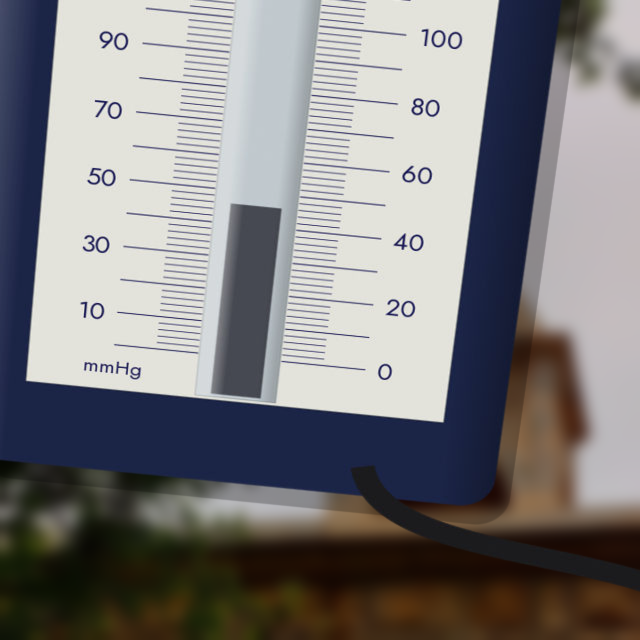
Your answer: 46 mmHg
